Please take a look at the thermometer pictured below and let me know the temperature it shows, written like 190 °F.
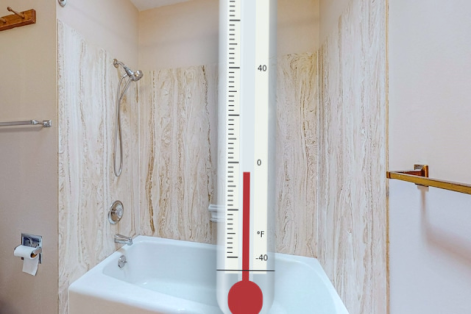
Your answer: -4 °F
